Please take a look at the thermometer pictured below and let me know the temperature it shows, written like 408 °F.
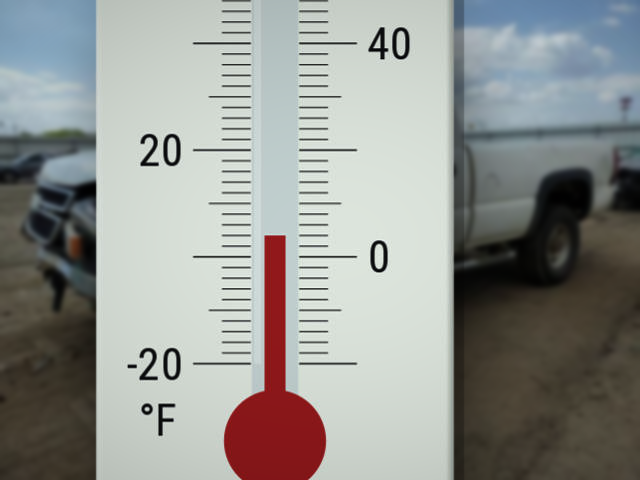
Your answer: 4 °F
